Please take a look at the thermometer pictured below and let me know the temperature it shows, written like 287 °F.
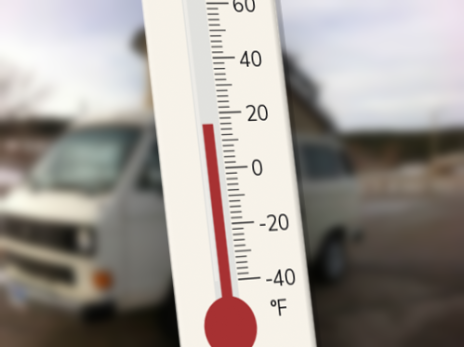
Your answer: 16 °F
